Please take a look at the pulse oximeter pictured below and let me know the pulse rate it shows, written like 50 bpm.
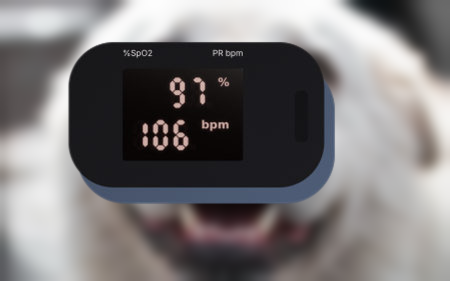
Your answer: 106 bpm
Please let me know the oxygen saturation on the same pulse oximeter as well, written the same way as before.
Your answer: 97 %
